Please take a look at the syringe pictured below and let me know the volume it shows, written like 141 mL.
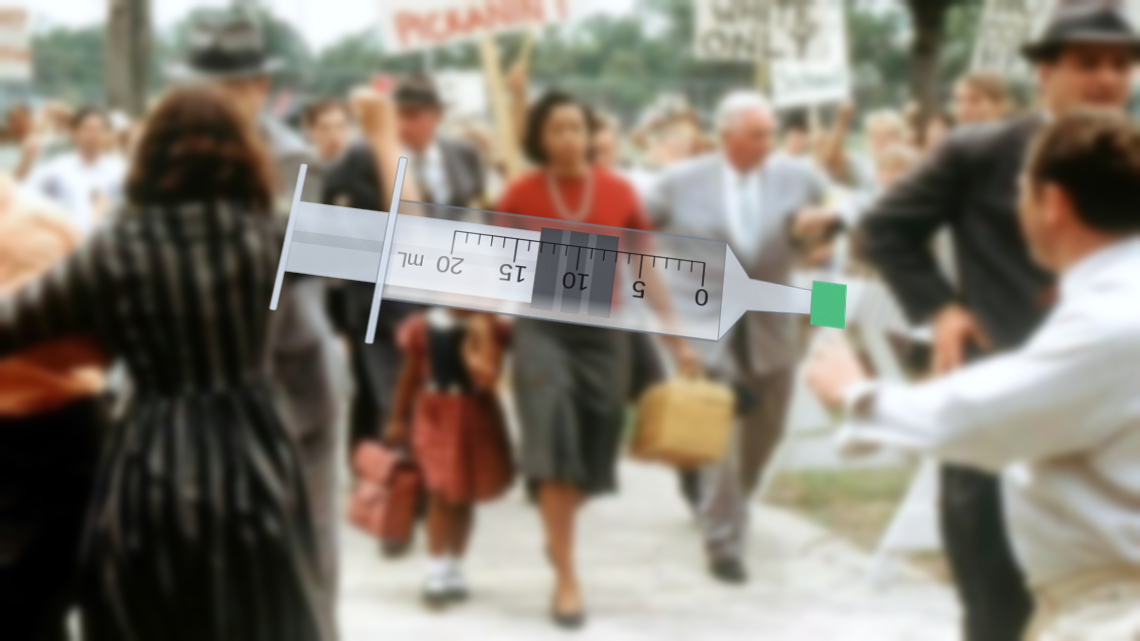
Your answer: 7 mL
